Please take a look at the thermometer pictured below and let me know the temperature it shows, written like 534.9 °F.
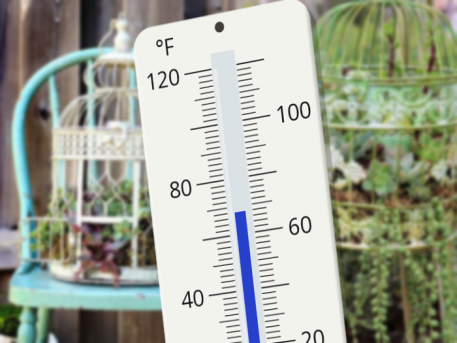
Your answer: 68 °F
